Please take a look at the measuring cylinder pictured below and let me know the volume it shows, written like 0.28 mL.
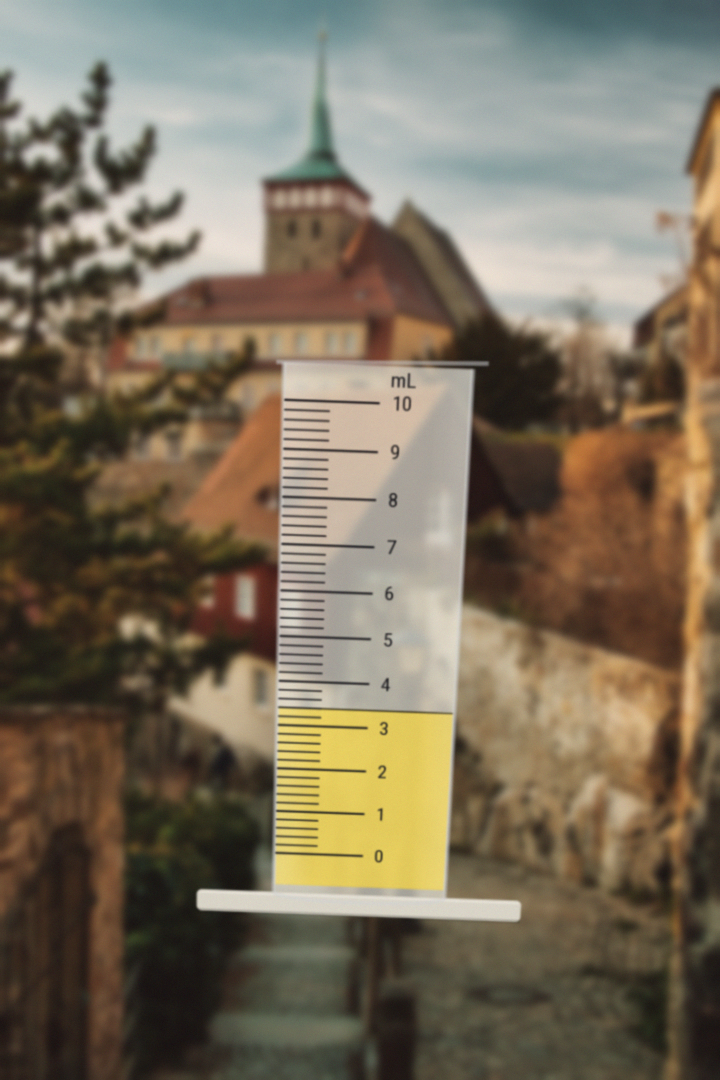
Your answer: 3.4 mL
